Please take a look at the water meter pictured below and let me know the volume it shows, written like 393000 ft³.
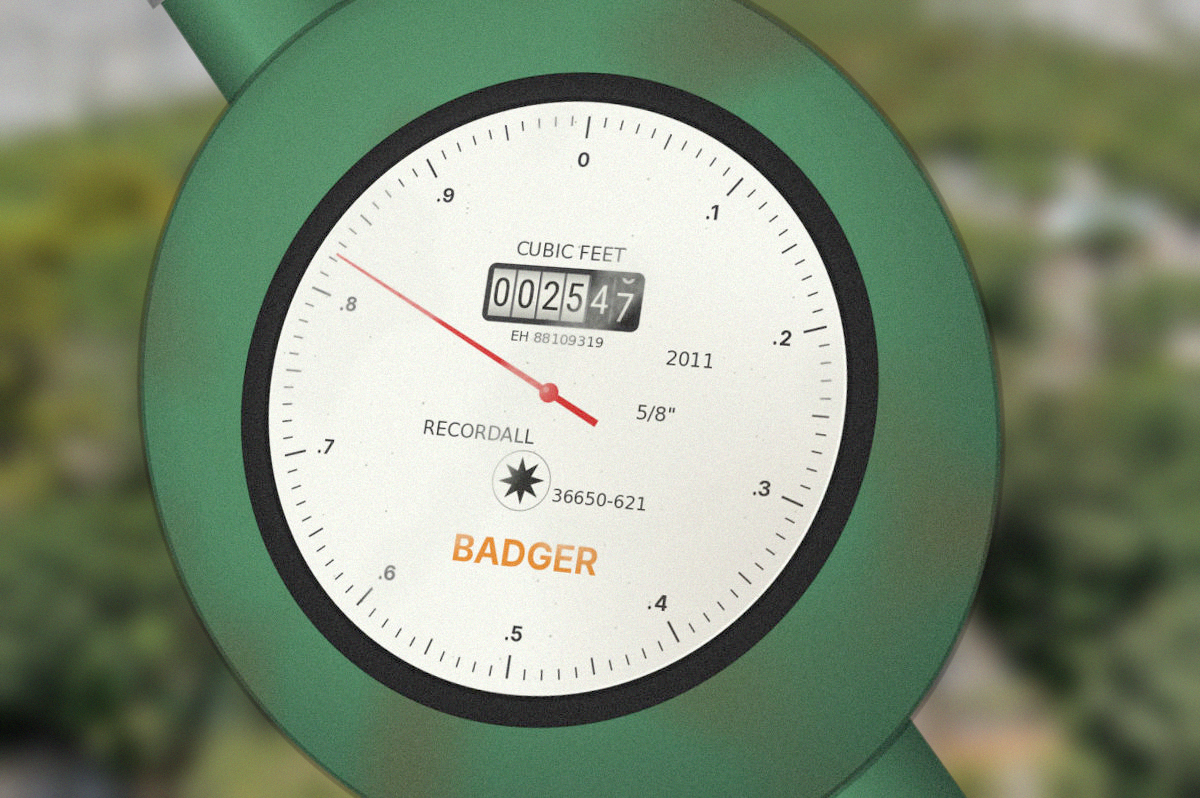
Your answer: 2546.82 ft³
